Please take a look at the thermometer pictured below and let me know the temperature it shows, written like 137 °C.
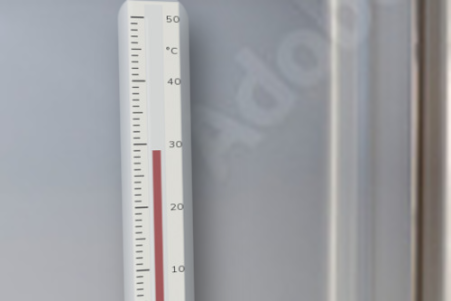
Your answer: 29 °C
